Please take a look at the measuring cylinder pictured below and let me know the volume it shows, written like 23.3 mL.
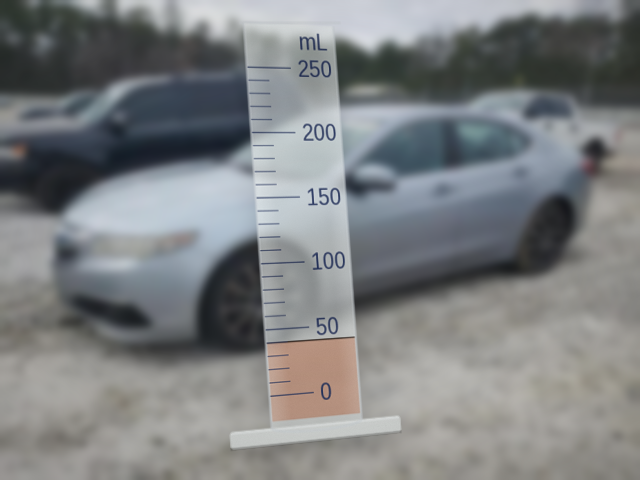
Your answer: 40 mL
